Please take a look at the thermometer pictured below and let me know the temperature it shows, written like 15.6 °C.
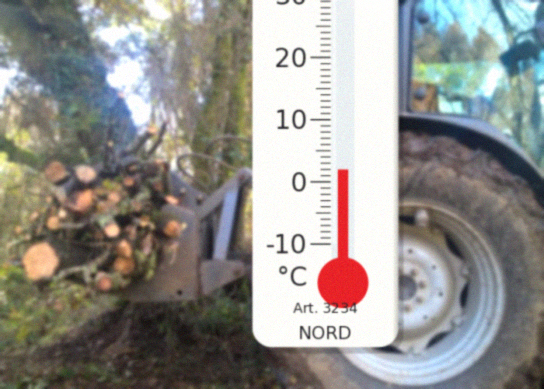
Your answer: 2 °C
